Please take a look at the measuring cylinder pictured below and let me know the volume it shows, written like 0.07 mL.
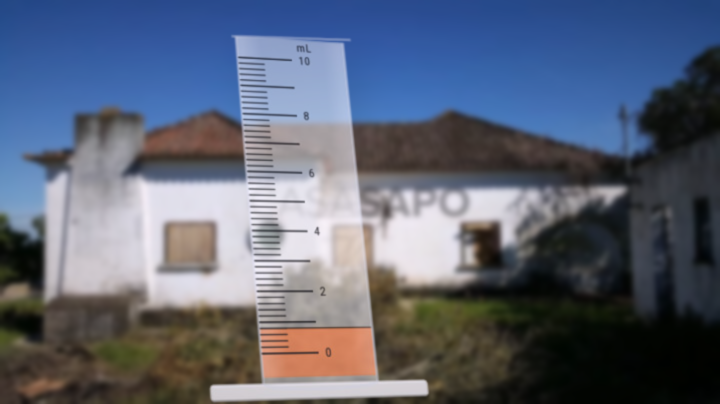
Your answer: 0.8 mL
